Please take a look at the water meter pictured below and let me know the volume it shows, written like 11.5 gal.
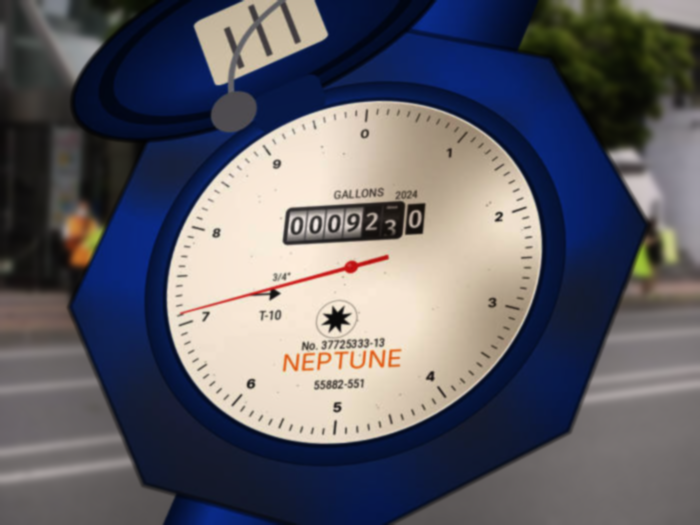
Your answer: 9227.1 gal
